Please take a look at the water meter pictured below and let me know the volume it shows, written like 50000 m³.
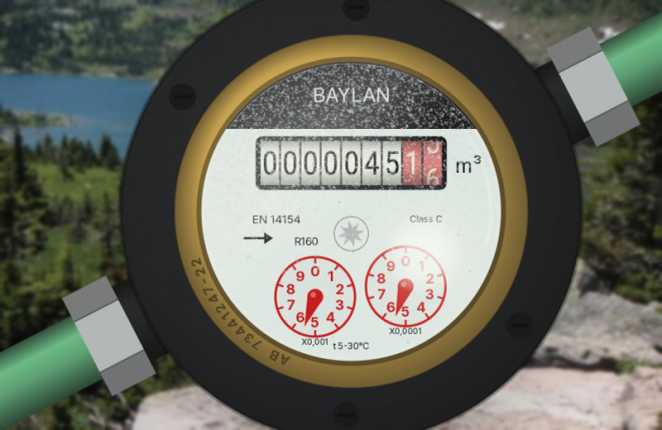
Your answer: 45.1555 m³
